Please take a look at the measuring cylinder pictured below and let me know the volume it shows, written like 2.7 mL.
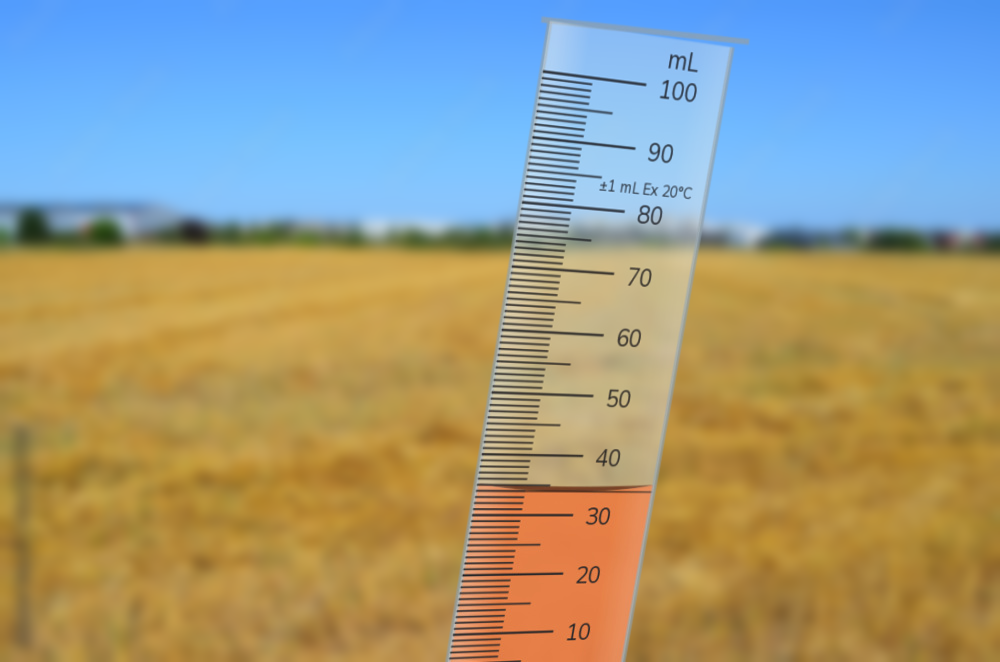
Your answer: 34 mL
